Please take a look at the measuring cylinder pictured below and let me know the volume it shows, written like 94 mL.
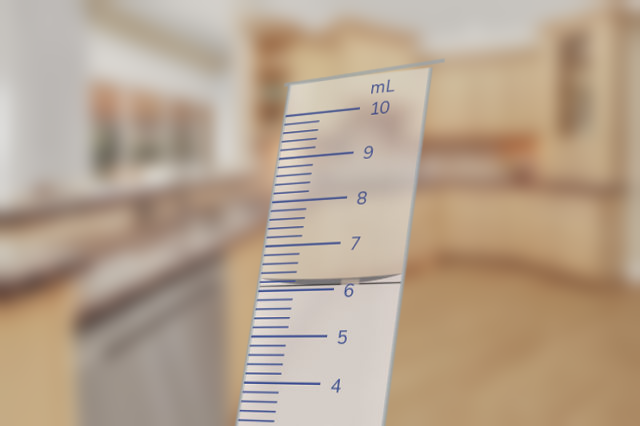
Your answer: 6.1 mL
